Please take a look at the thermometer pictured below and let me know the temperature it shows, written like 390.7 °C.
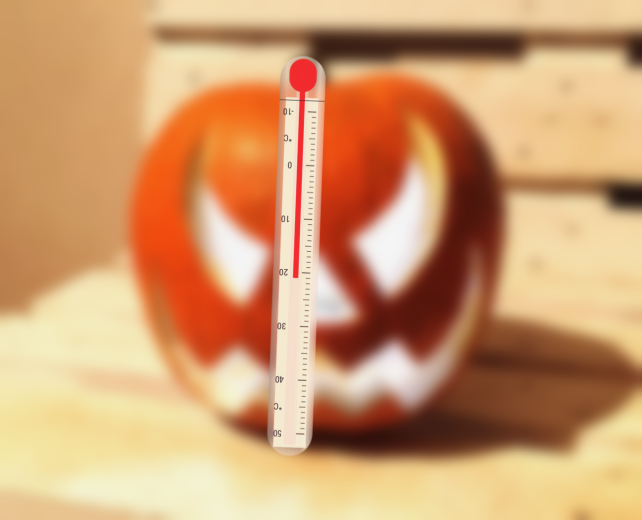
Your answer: 21 °C
